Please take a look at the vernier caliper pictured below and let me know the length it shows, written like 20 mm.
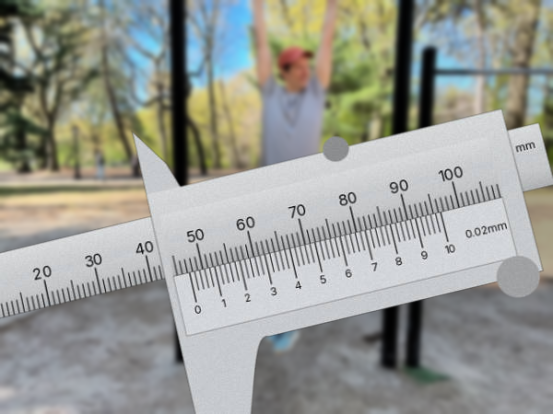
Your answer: 47.4 mm
